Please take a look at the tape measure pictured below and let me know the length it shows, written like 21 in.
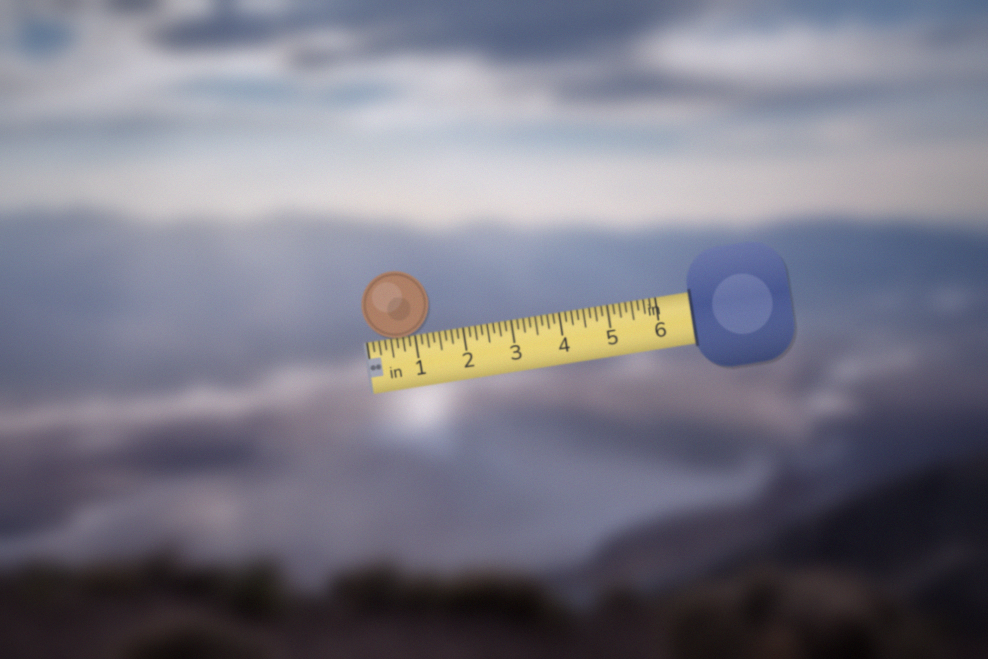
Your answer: 1.375 in
